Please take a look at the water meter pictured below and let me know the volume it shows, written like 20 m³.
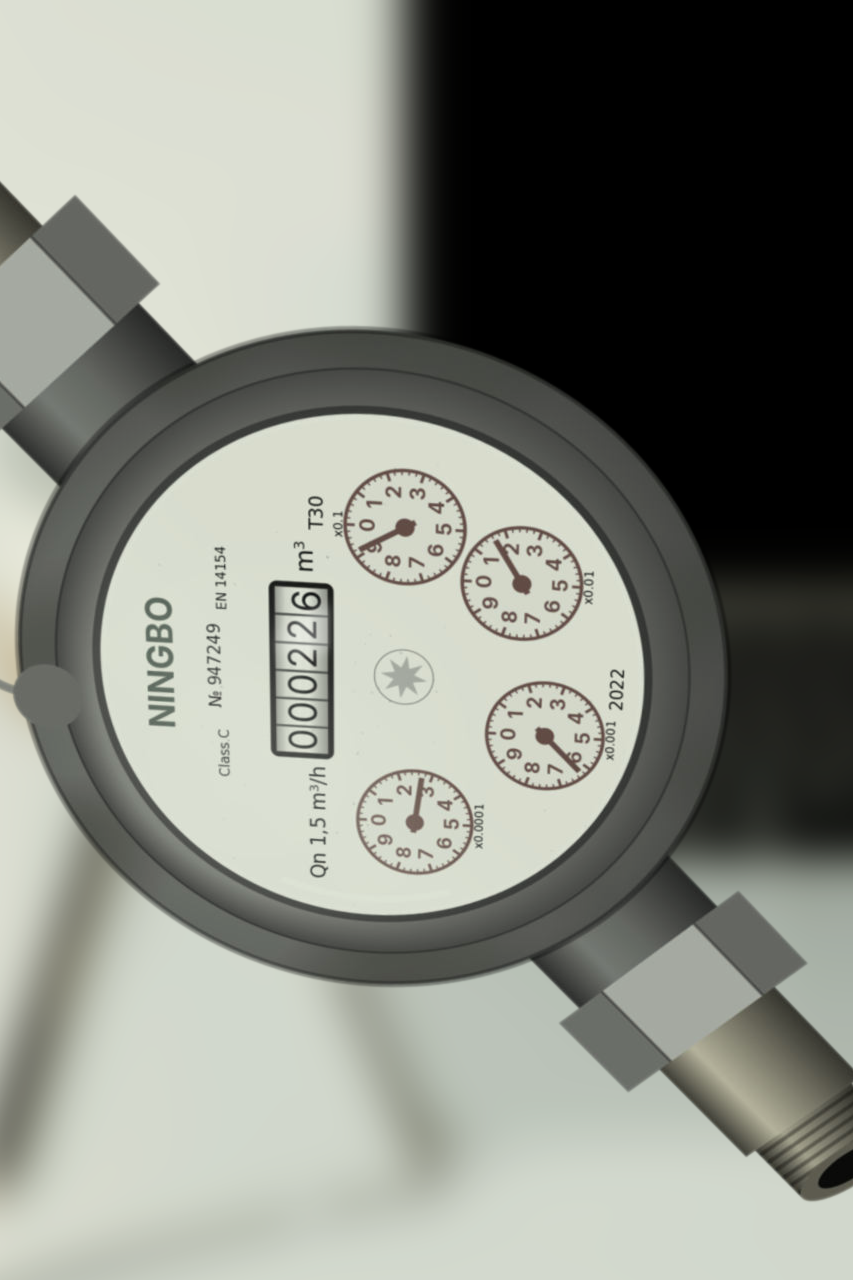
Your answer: 225.9162 m³
